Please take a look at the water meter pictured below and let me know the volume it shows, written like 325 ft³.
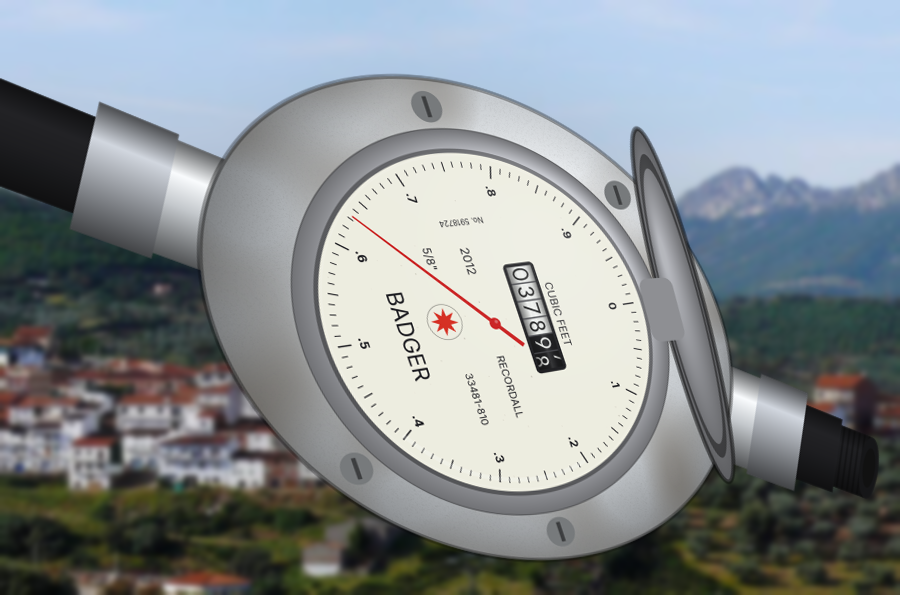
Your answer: 37897.63 ft³
